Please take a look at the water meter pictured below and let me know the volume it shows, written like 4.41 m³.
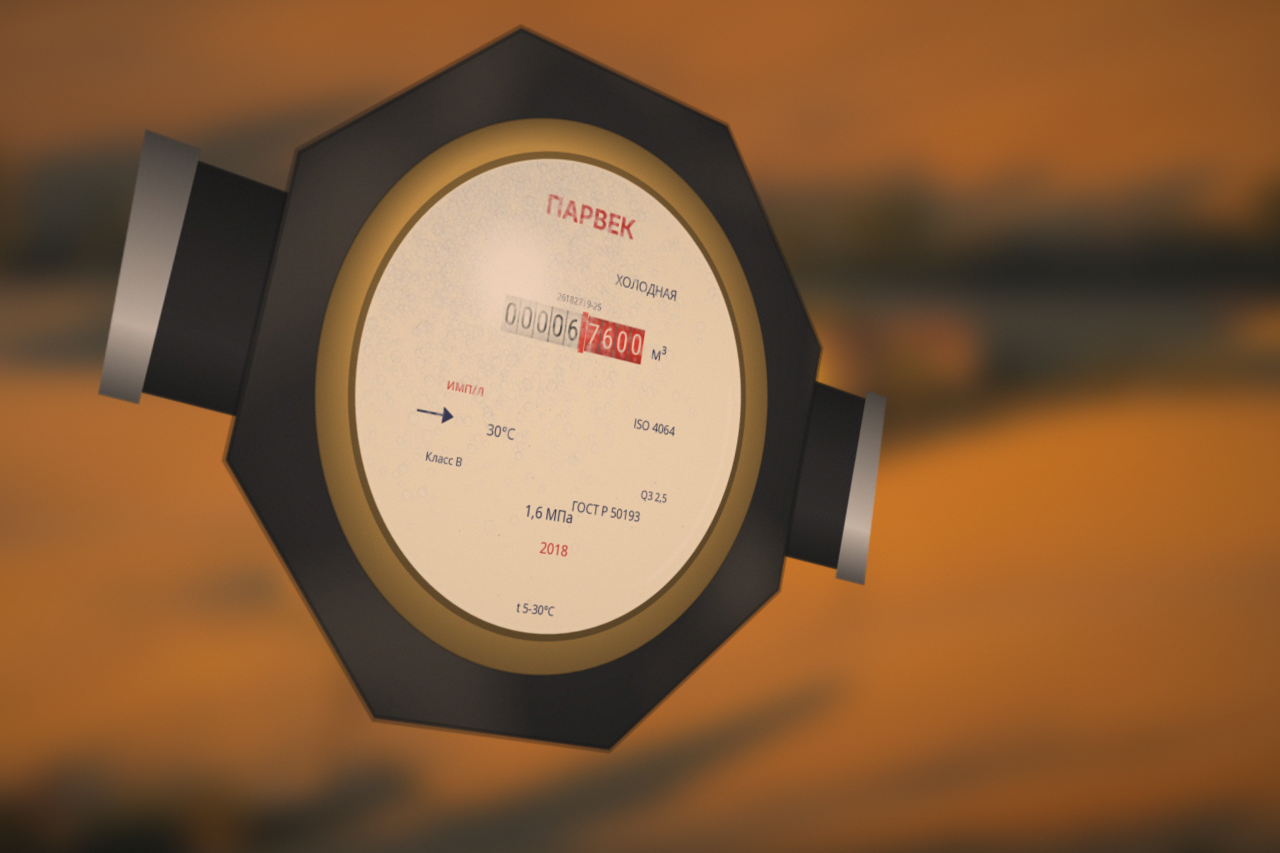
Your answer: 6.7600 m³
